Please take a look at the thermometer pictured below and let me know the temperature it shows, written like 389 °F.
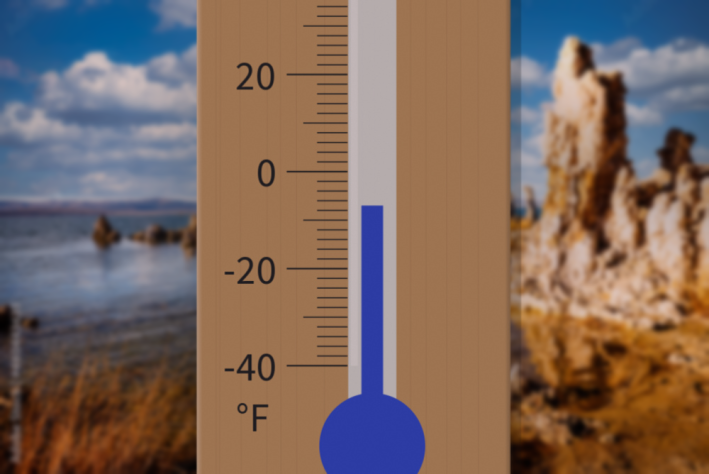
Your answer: -7 °F
